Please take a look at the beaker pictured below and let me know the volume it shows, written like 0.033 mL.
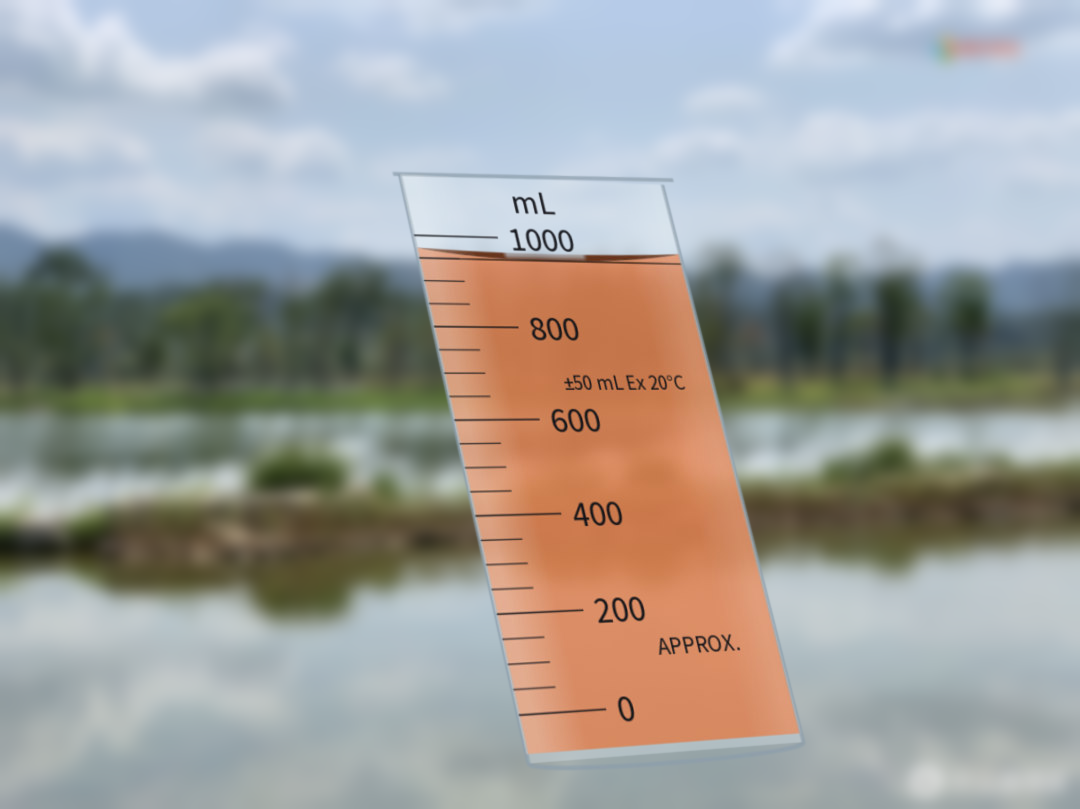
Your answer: 950 mL
